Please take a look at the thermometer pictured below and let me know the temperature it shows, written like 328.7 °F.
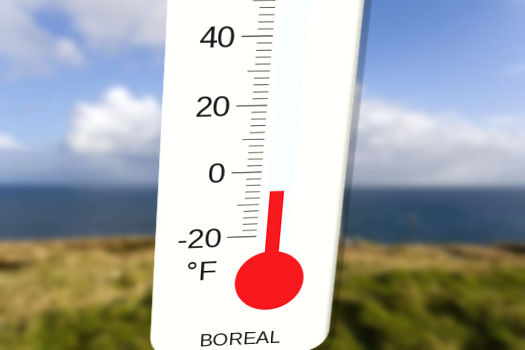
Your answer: -6 °F
